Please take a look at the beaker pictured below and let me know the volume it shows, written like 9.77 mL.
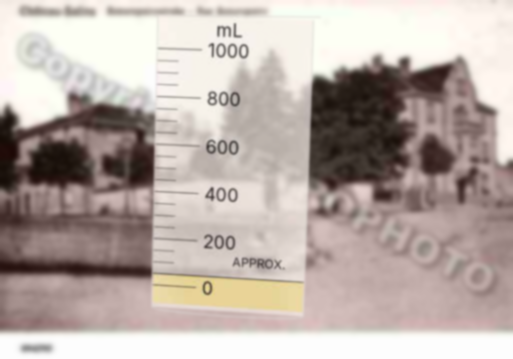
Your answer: 50 mL
